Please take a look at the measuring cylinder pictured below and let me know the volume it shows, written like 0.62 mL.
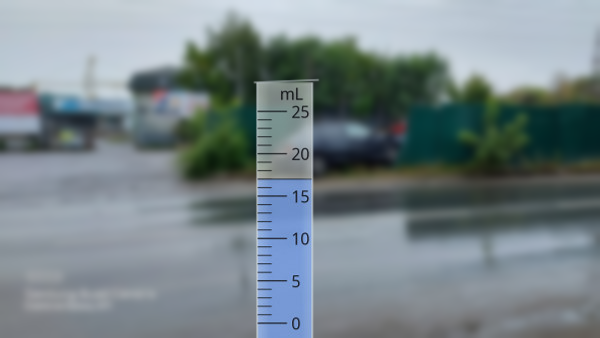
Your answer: 17 mL
